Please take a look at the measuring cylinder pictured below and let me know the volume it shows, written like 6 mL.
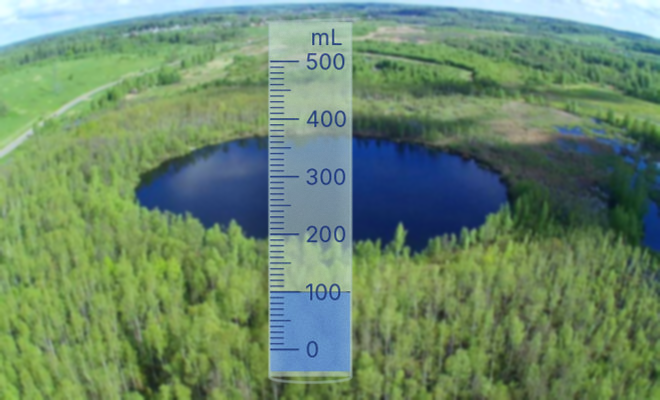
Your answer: 100 mL
